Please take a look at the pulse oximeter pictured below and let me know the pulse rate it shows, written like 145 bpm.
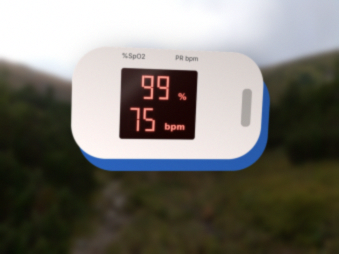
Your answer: 75 bpm
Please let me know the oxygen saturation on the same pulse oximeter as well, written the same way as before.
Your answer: 99 %
